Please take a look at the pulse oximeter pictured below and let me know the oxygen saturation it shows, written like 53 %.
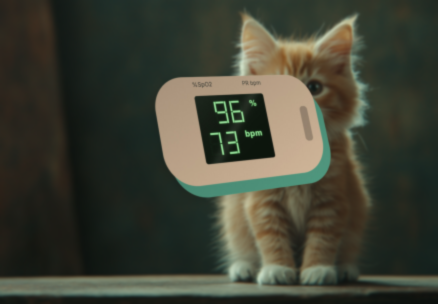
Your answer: 96 %
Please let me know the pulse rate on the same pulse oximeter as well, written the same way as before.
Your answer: 73 bpm
